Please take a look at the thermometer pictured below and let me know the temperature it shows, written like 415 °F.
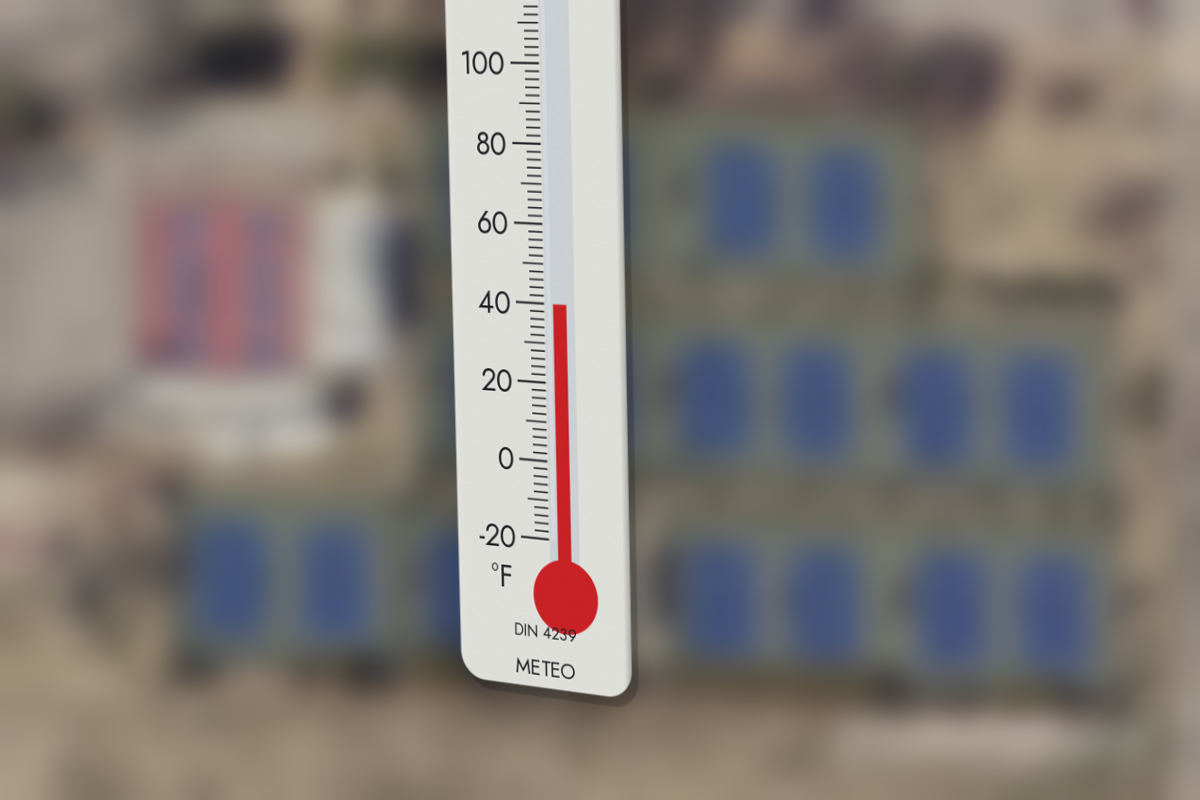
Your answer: 40 °F
